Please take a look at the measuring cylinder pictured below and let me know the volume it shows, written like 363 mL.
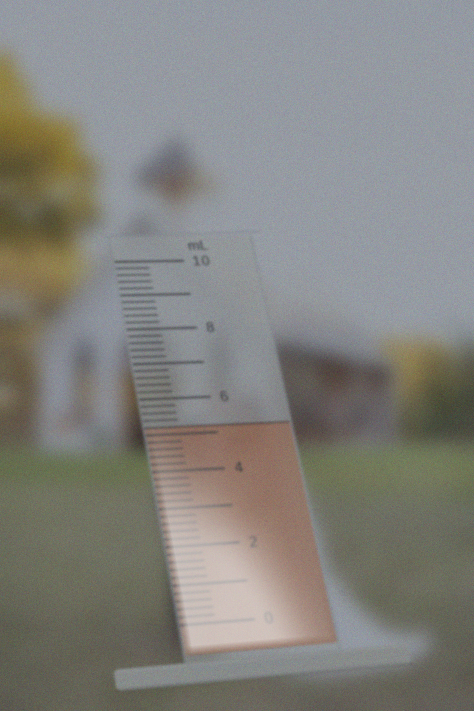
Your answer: 5.2 mL
